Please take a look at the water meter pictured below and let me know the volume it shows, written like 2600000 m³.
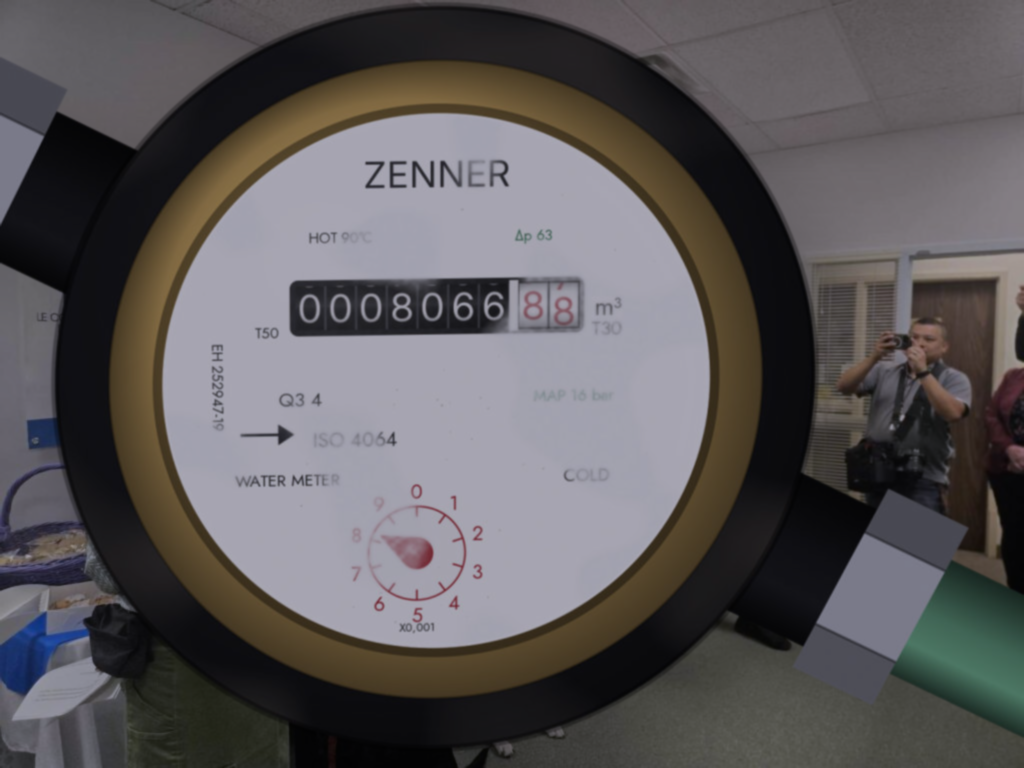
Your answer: 8066.878 m³
